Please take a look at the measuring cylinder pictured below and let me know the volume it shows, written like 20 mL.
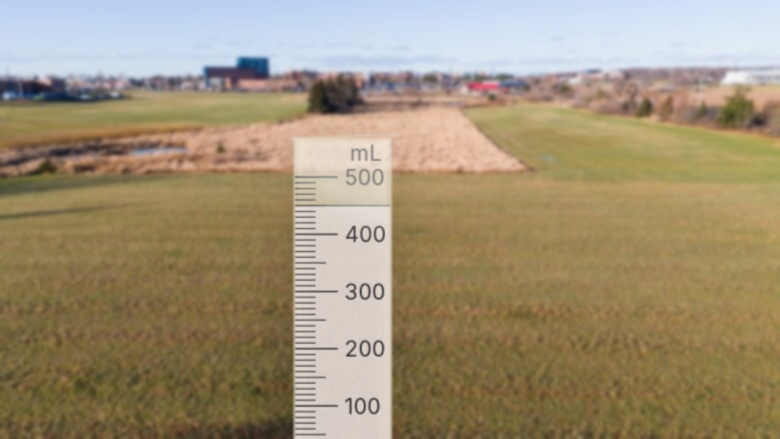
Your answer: 450 mL
